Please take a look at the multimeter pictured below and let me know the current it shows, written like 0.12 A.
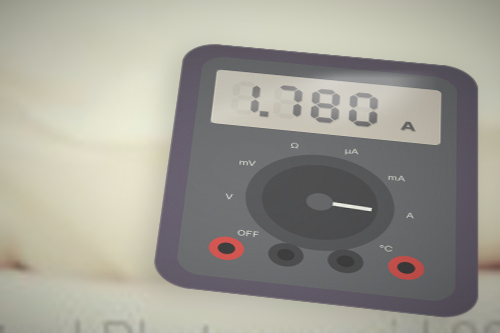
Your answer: 1.780 A
